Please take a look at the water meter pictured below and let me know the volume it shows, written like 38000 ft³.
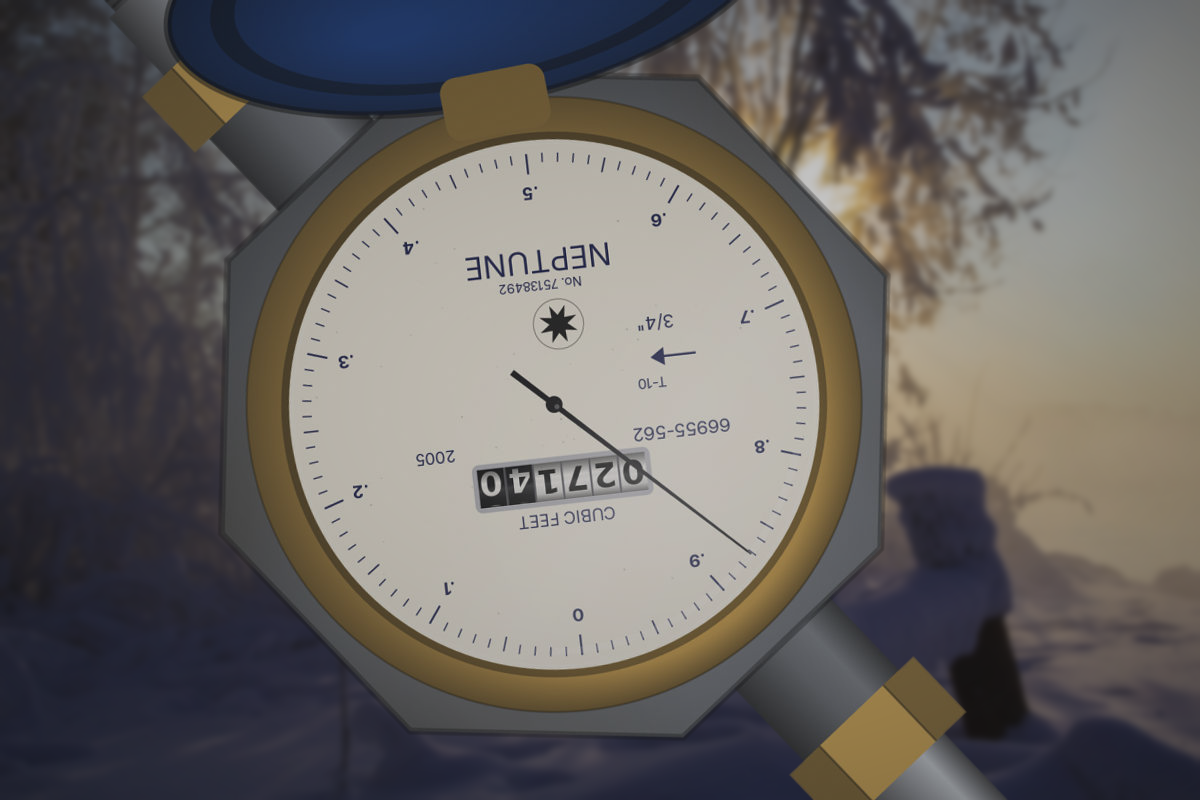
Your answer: 27139.87 ft³
